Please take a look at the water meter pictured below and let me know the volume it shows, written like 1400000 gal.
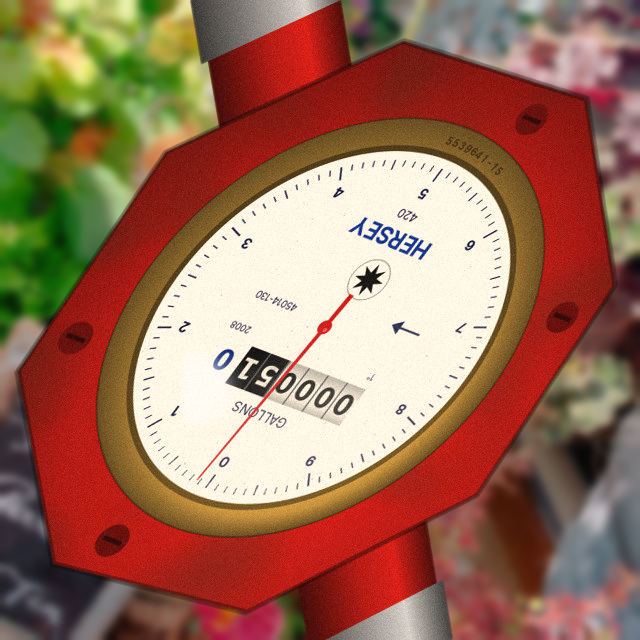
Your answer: 510.1 gal
